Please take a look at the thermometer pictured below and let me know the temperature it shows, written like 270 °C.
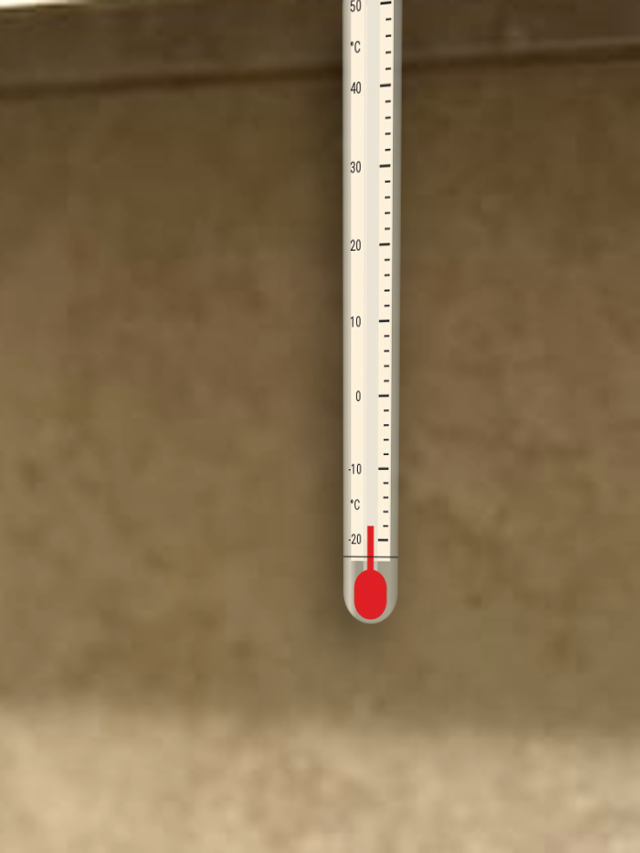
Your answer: -18 °C
